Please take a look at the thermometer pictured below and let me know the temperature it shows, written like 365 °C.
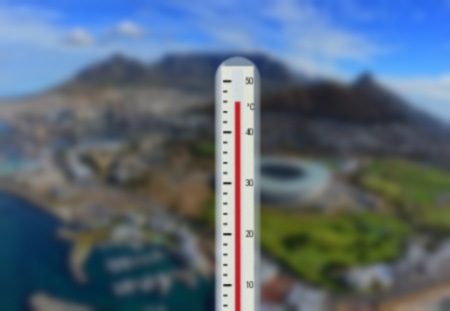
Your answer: 46 °C
